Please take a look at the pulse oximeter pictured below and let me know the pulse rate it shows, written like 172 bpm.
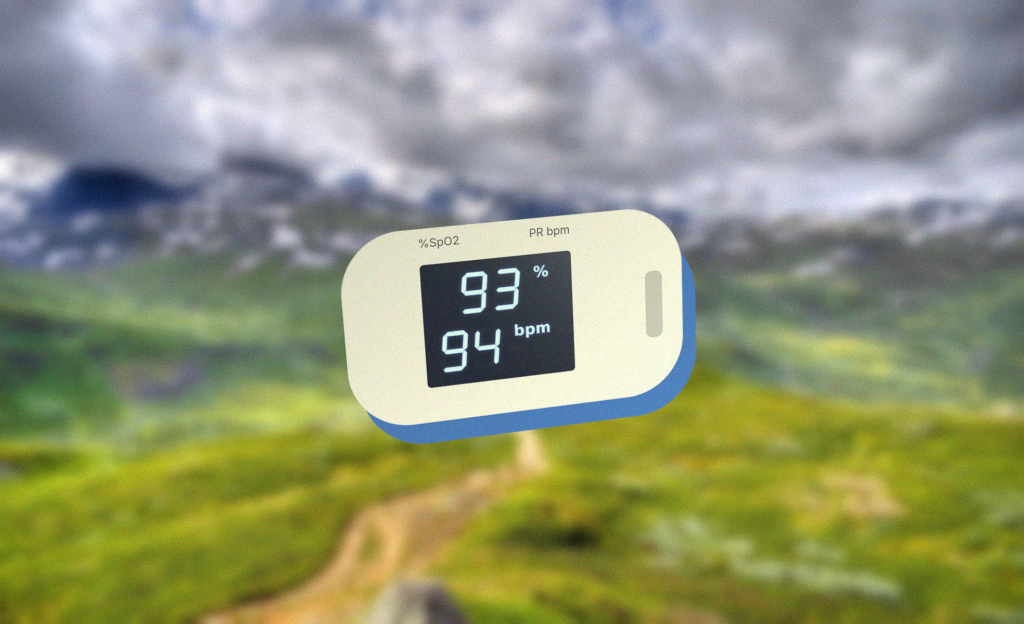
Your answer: 94 bpm
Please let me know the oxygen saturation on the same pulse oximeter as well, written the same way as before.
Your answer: 93 %
